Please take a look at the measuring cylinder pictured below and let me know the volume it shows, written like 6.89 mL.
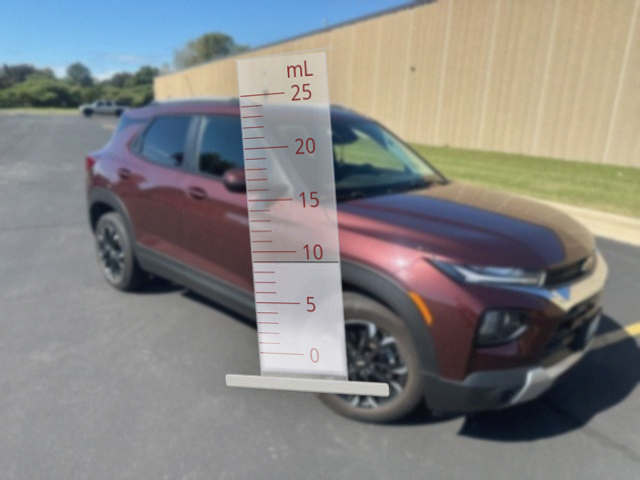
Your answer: 9 mL
